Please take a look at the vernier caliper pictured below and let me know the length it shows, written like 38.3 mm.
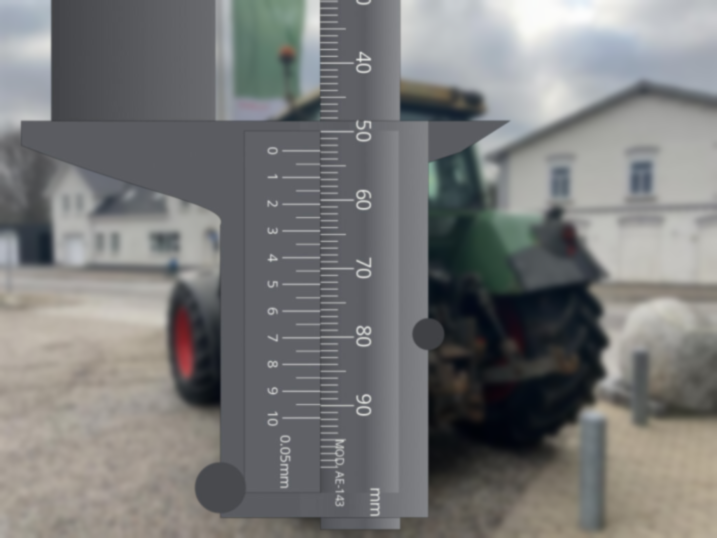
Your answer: 52.8 mm
